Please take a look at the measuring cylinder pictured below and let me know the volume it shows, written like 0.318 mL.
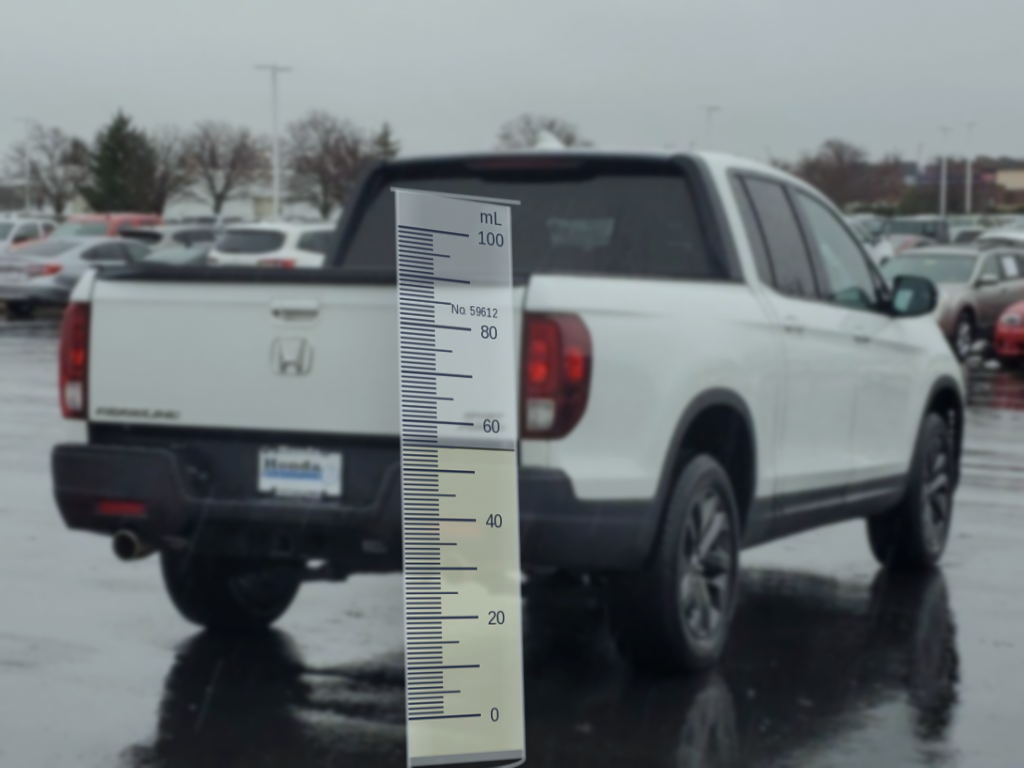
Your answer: 55 mL
